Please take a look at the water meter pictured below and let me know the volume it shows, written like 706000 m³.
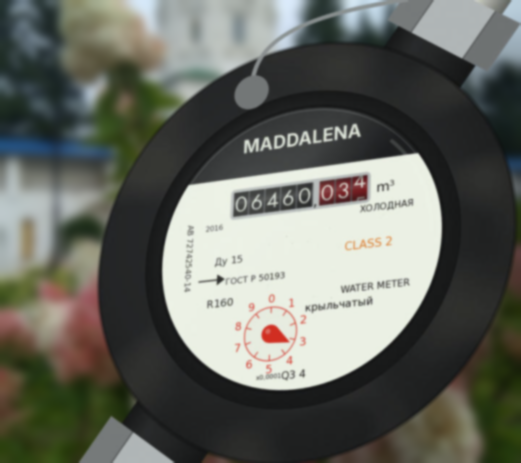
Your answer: 6460.0343 m³
